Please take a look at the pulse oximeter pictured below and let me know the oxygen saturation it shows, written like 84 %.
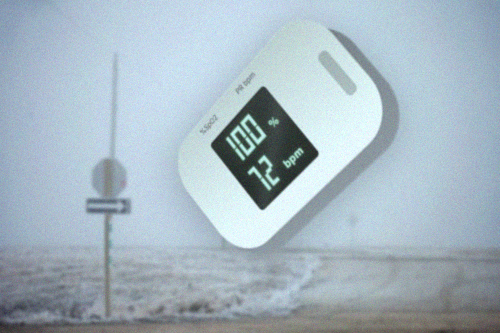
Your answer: 100 %
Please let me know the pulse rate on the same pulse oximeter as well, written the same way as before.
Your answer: 72 bpm
